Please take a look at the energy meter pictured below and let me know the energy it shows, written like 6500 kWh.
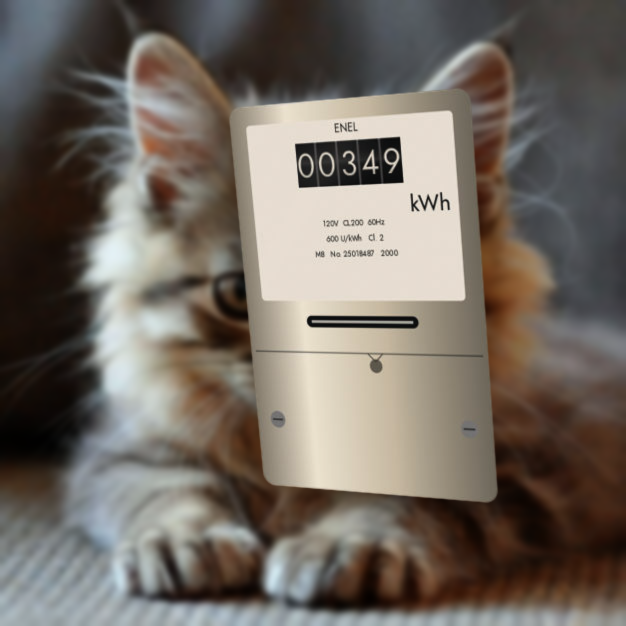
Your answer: 349 kWh
